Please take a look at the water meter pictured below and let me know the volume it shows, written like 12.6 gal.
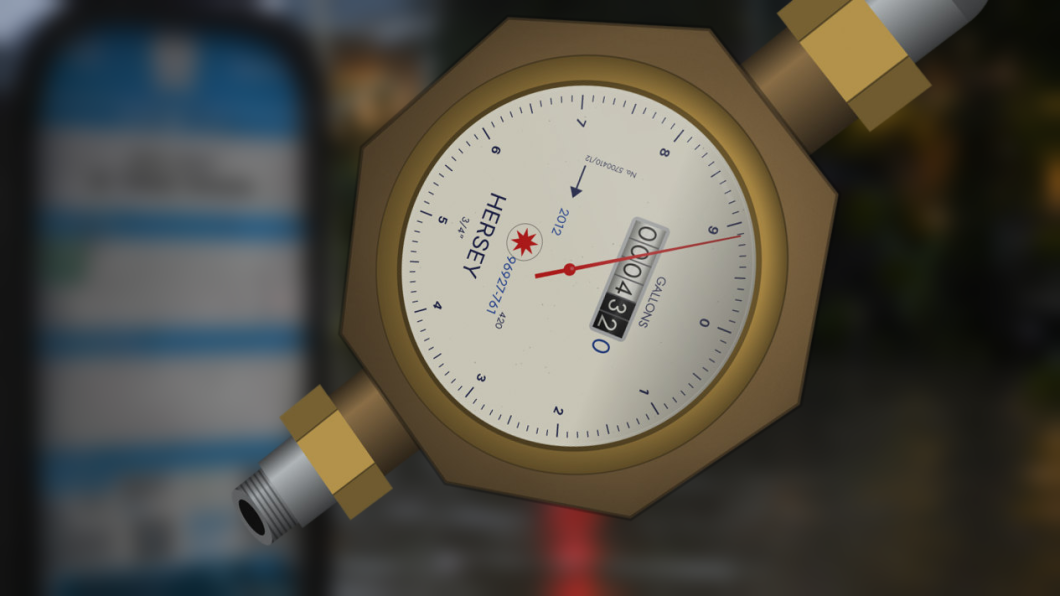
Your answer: 4319.1 gal
